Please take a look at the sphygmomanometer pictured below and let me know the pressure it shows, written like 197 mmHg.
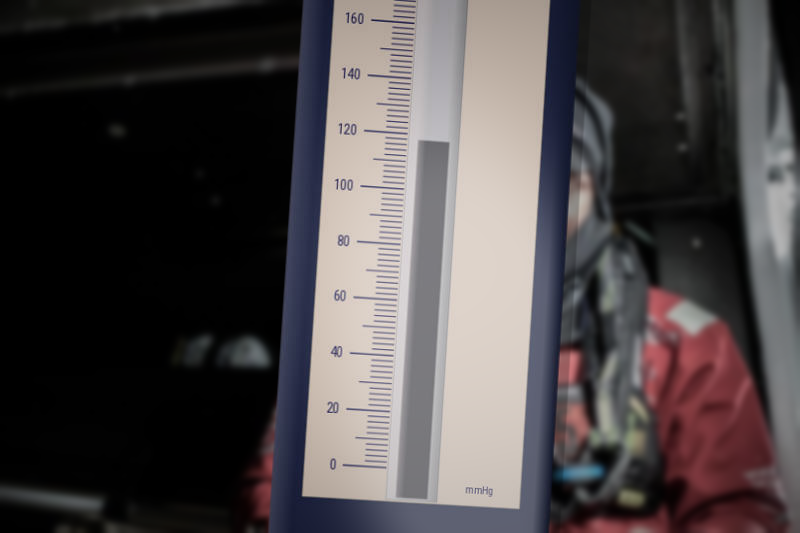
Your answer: 118 mmHg
